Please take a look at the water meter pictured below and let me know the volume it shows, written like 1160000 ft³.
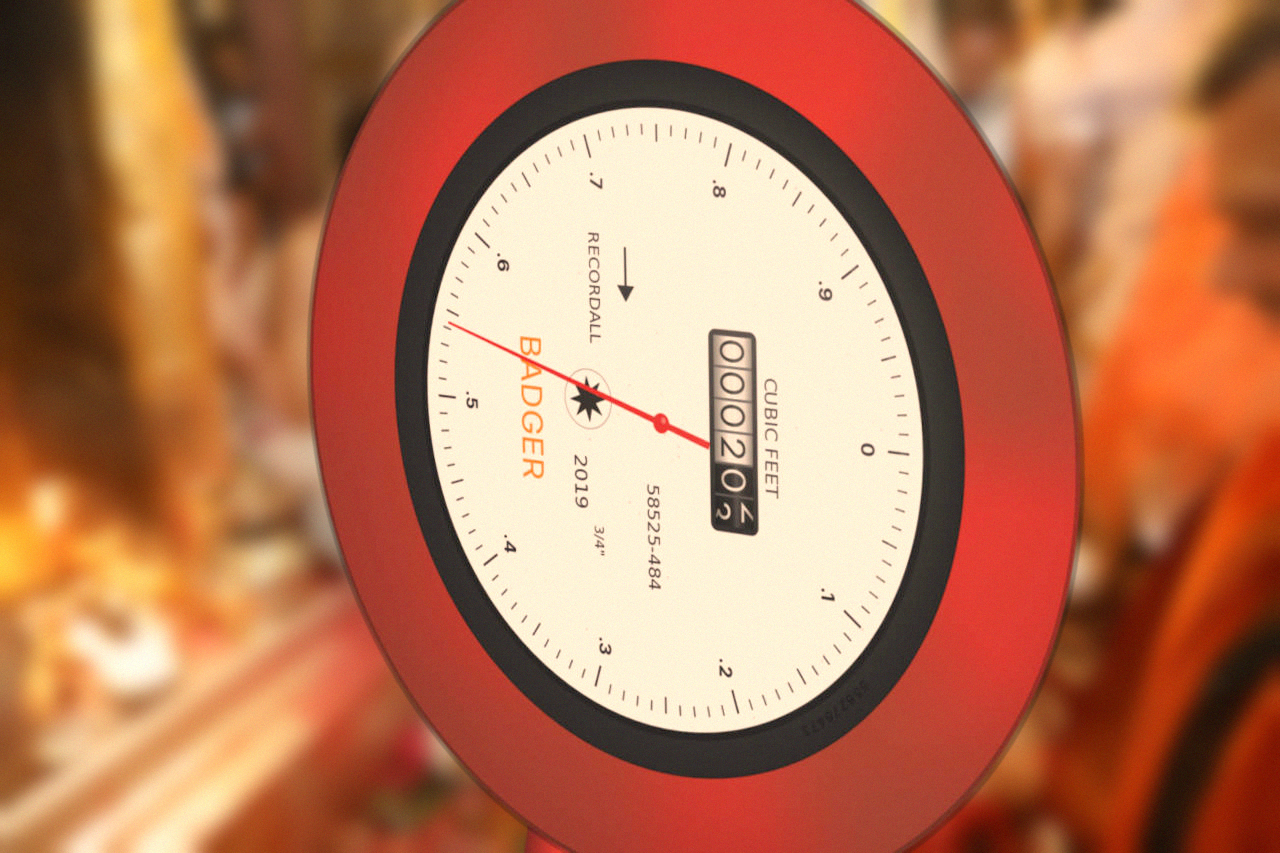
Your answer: 202.54 ft³
